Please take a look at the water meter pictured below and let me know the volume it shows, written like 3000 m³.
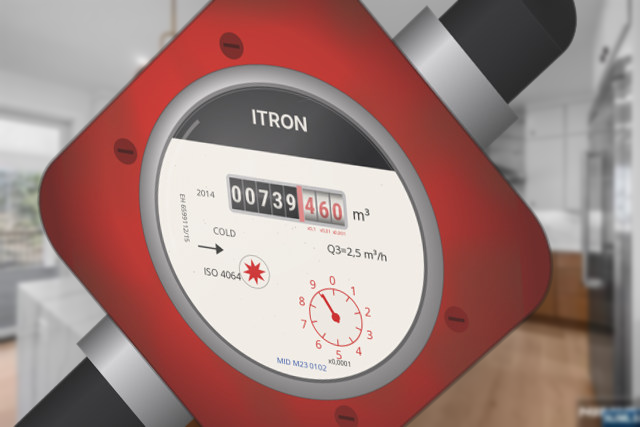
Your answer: 739.4599 m³
